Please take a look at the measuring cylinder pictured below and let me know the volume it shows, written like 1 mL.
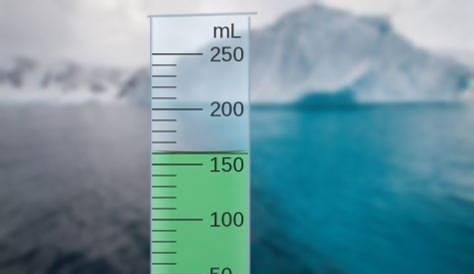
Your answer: 160 mL
